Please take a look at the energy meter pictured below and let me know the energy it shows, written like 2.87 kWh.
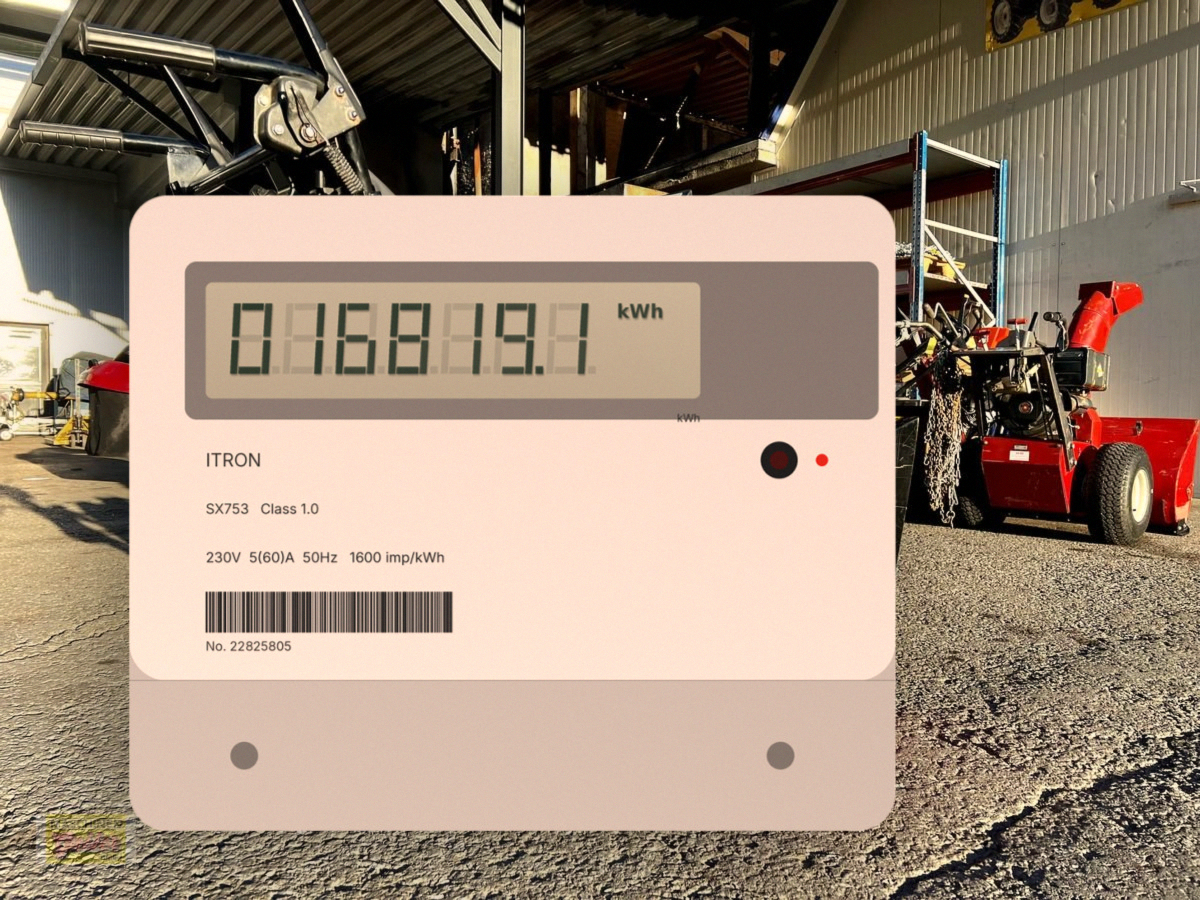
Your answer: 16819.1 kWh
